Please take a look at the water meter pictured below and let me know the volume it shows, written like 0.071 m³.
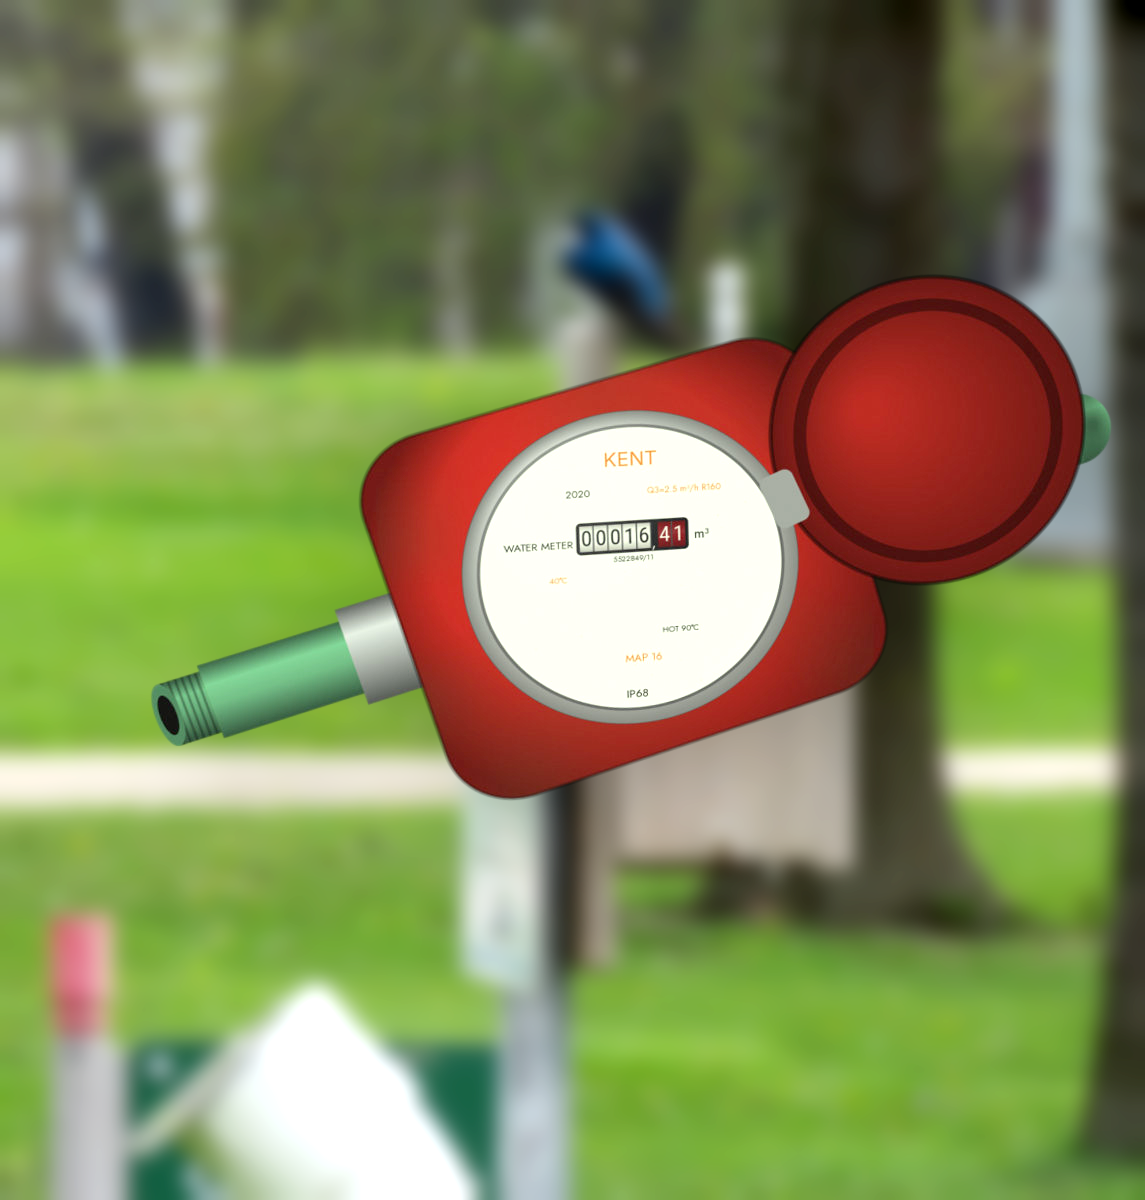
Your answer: 16.41 m³
